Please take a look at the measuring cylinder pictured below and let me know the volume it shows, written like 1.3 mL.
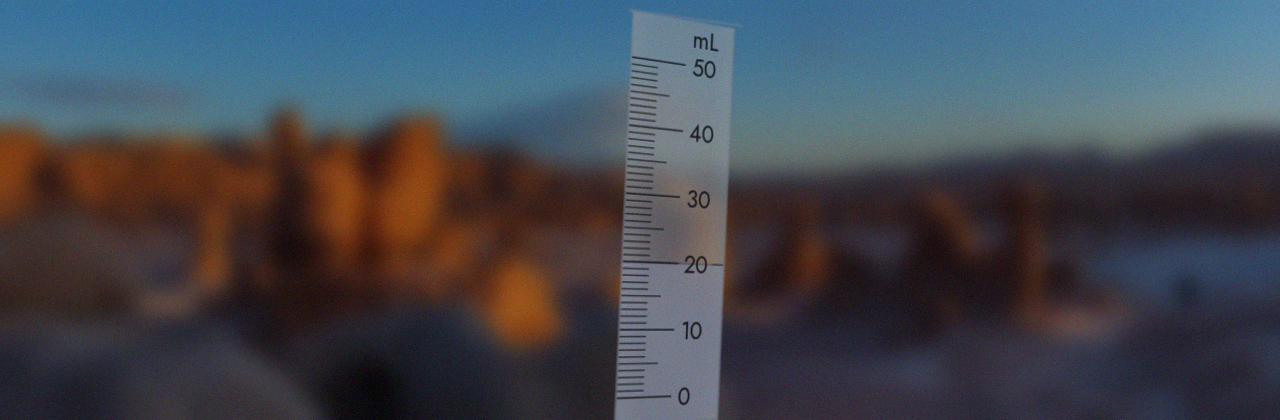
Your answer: 20 mL
